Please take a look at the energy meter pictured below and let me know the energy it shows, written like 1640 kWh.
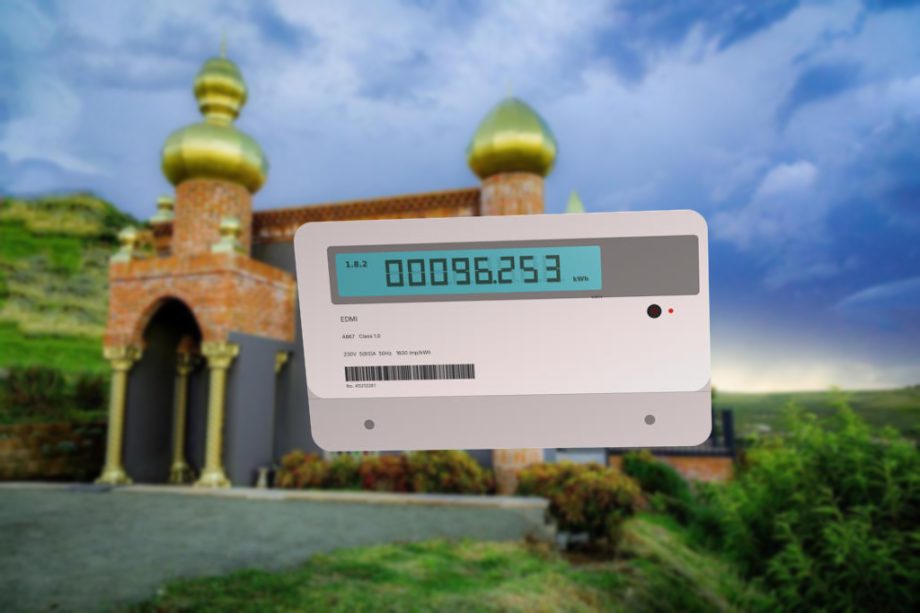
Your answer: 96.253 kWh
